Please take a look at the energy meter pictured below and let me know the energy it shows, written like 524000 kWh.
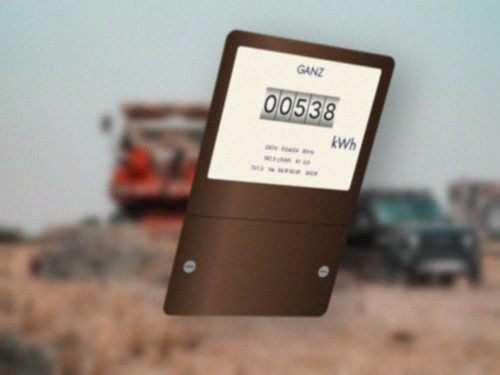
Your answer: 538 kWh
